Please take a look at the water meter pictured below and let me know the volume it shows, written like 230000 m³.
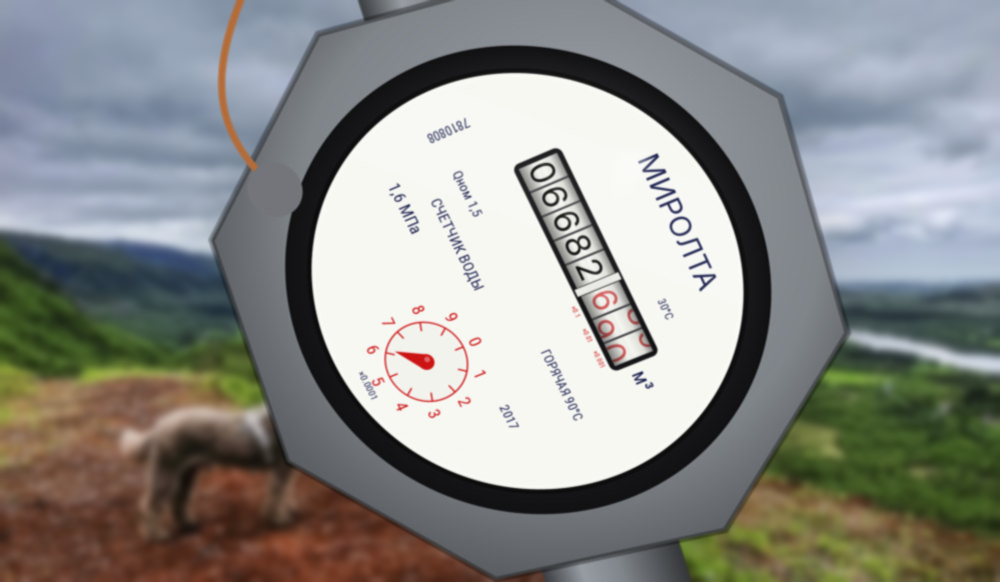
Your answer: 6682.6896 m³
